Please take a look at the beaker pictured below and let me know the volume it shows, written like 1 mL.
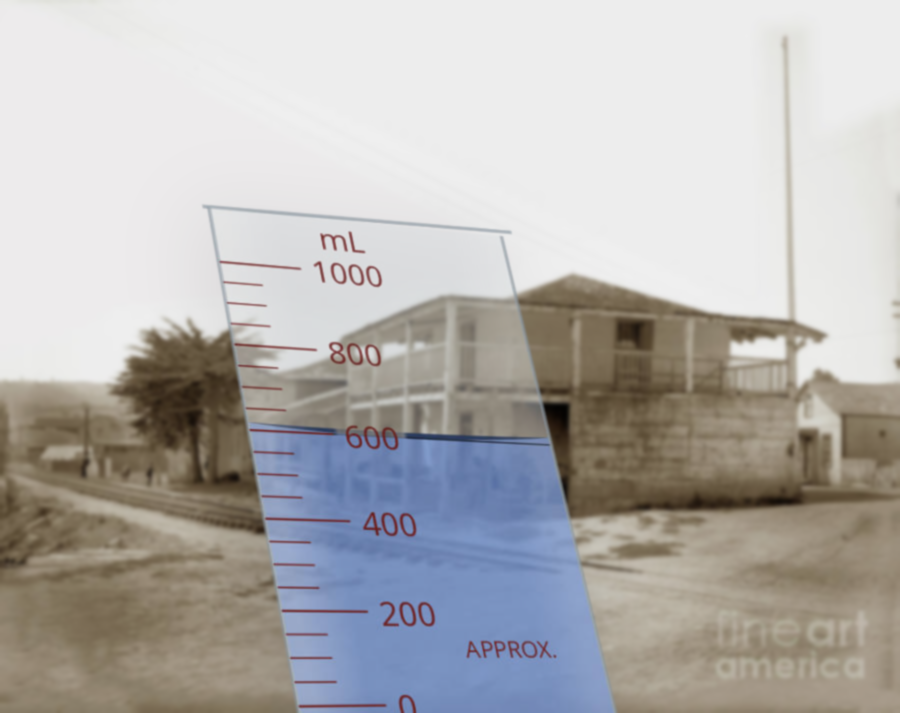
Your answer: 600 mL
